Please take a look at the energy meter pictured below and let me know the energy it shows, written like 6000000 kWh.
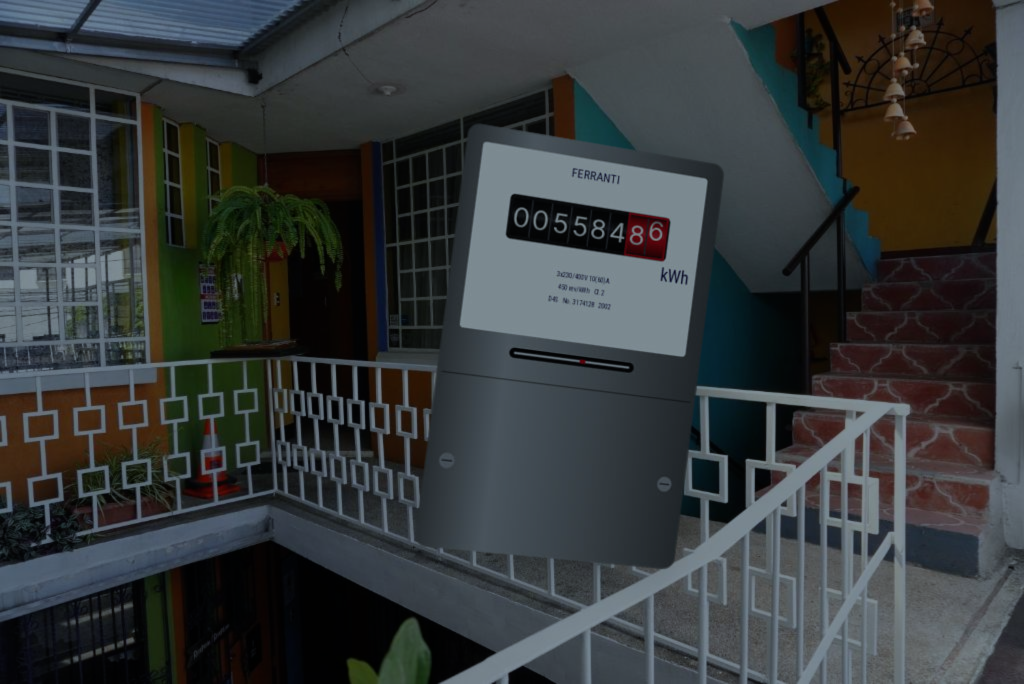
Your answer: 5584.86 kWh
